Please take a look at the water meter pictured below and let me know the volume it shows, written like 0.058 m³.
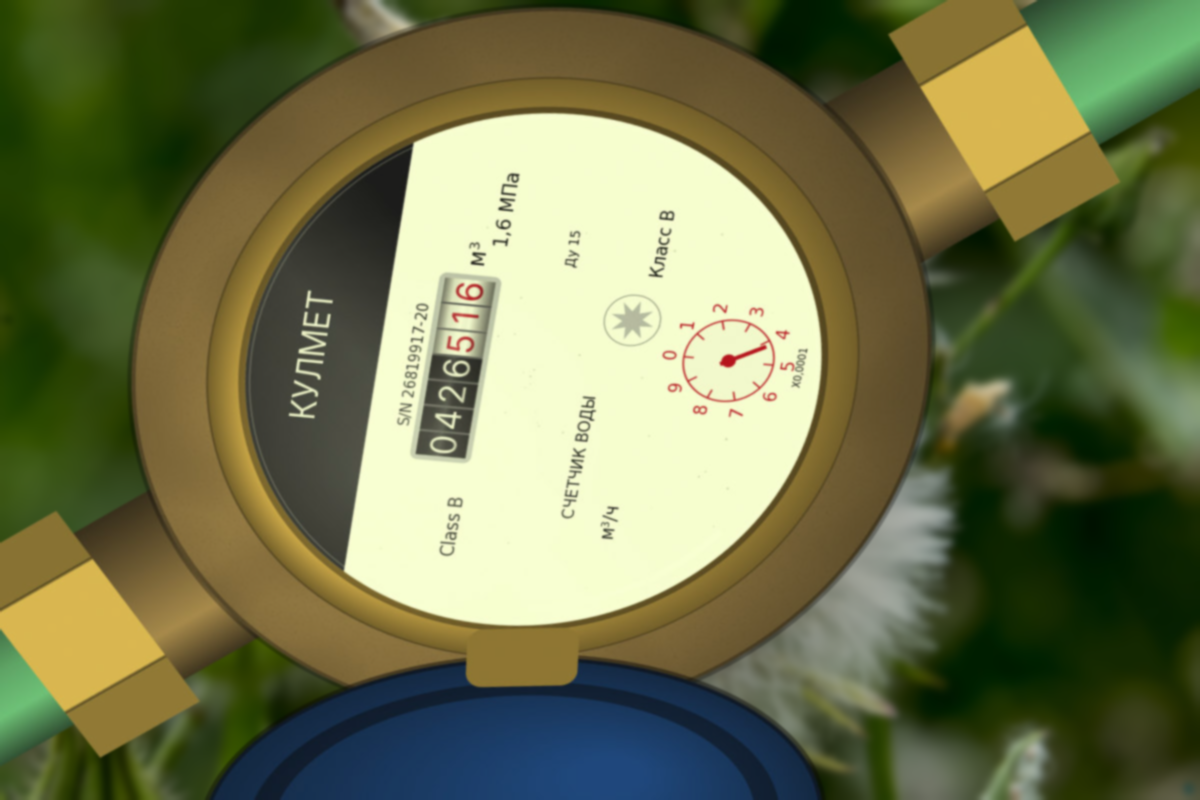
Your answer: 426.5164 m³
